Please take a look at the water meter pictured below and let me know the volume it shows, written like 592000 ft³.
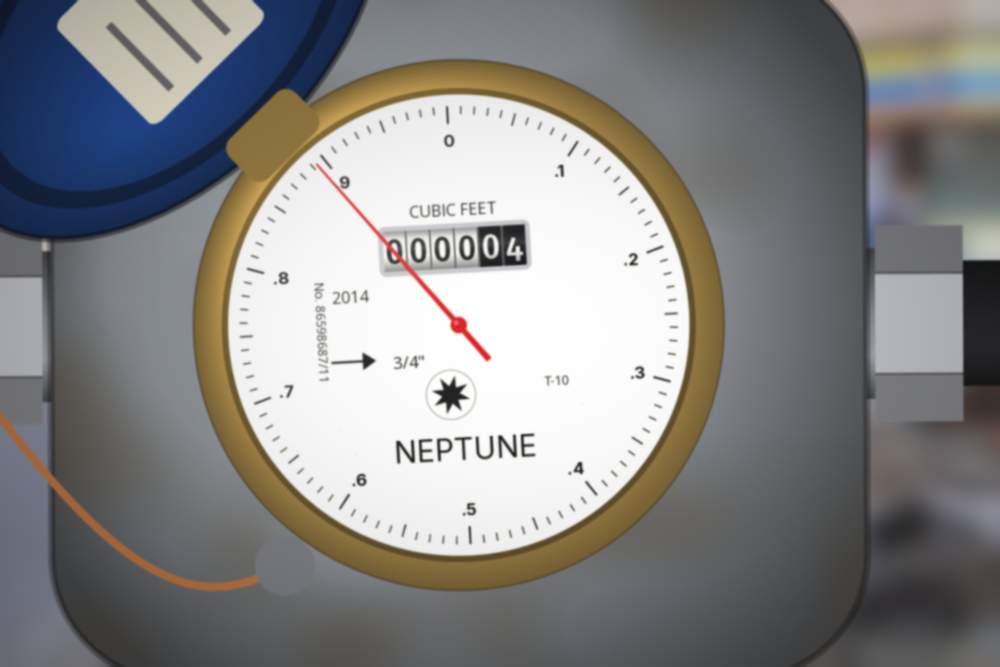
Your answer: 3.89 ft³
